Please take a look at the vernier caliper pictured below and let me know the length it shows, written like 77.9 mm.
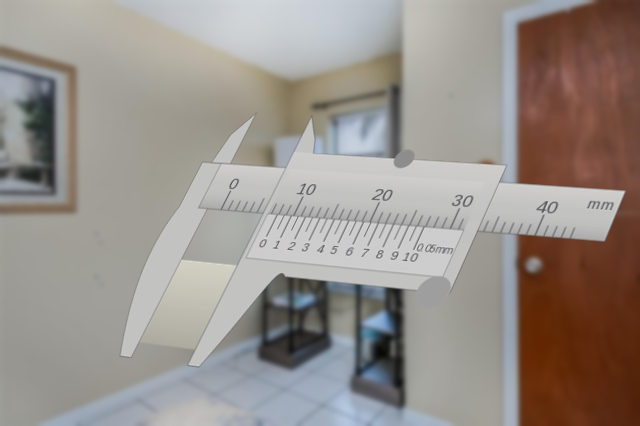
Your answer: 7.8 mm
